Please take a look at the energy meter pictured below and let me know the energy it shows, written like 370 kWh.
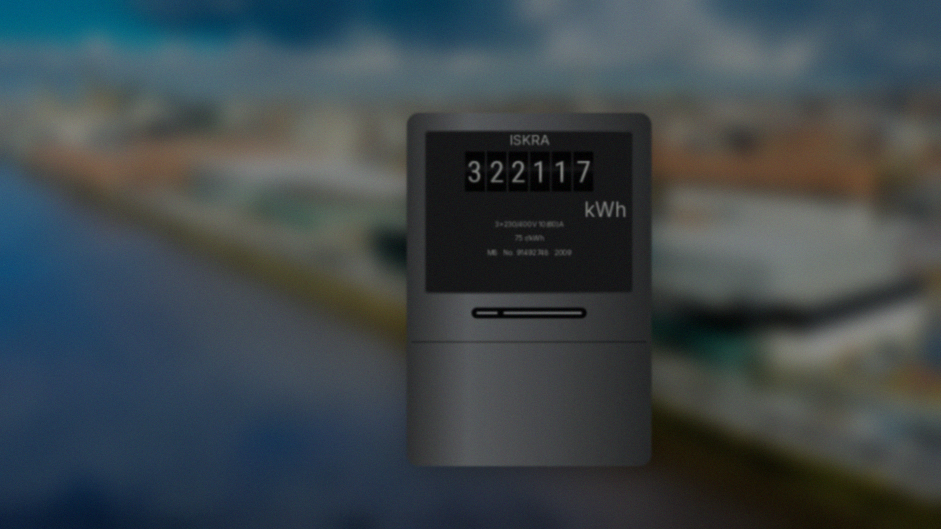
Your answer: 322117 kWh
